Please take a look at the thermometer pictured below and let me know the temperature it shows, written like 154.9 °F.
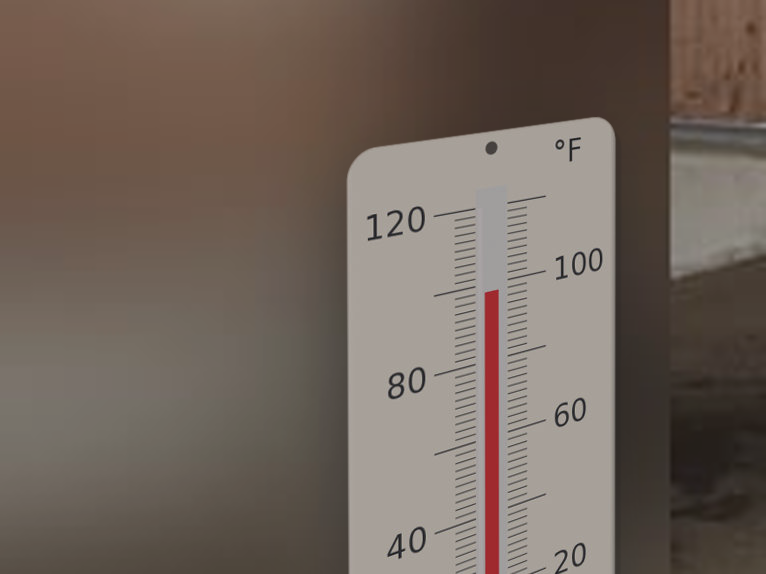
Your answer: 98 °F
